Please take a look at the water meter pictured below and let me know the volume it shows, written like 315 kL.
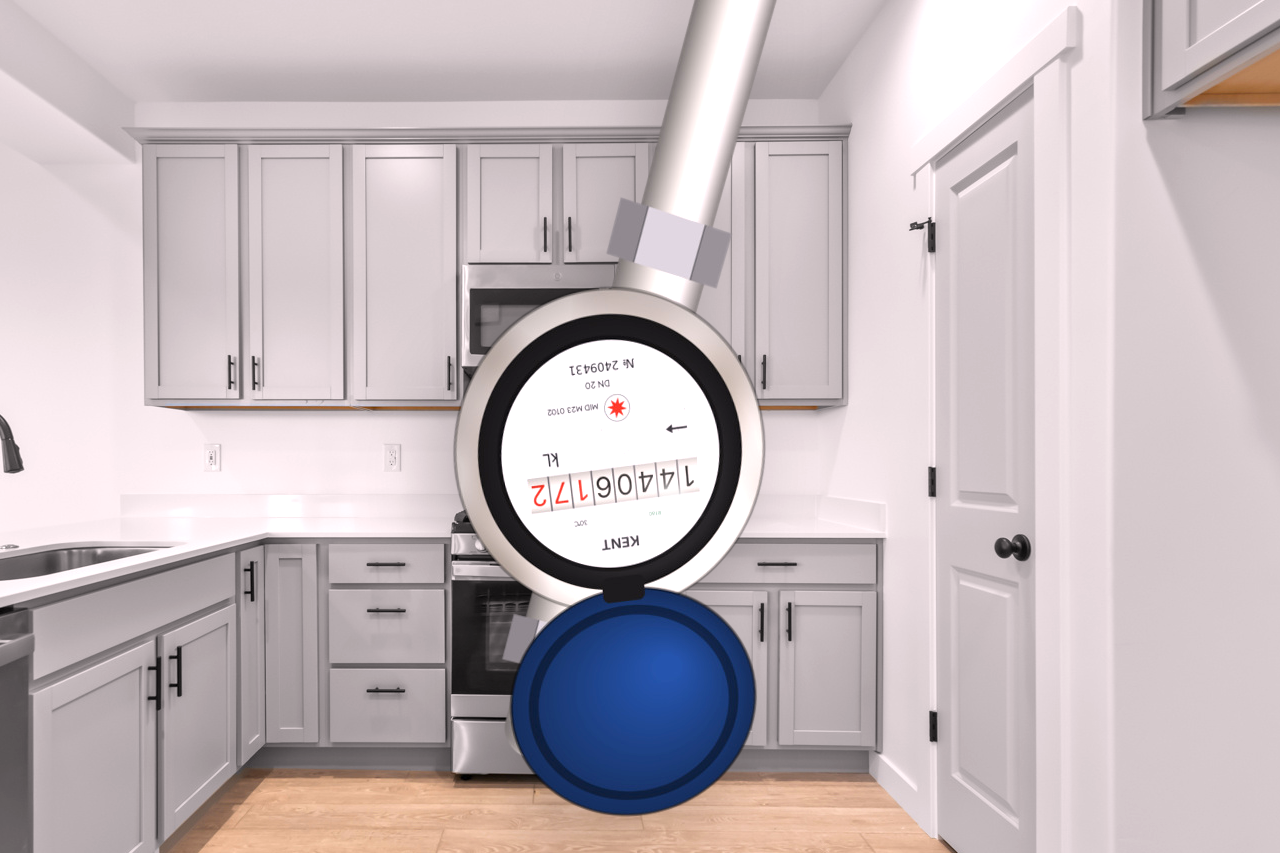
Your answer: 14406.172 kL
